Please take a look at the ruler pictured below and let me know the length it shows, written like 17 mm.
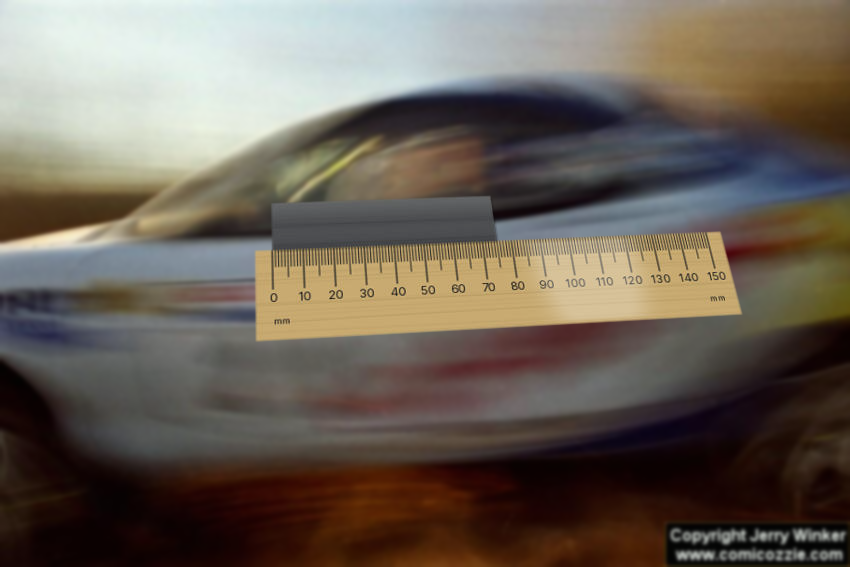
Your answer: 75 mm
